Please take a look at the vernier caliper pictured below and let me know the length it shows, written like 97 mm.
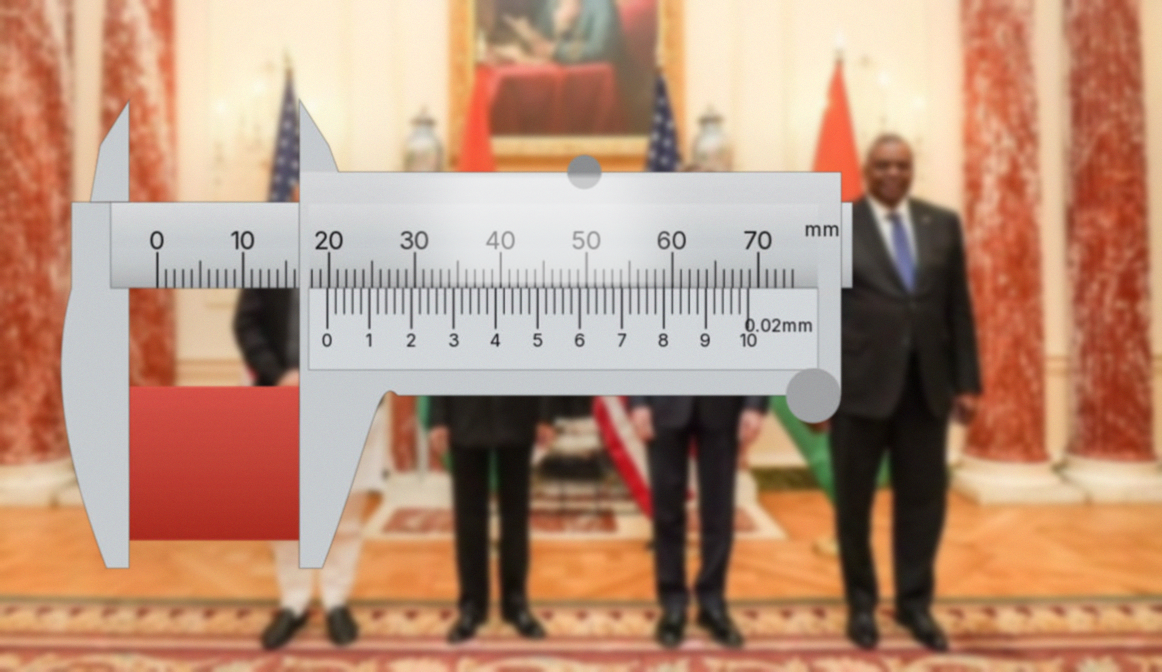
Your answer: 19.8 mm
